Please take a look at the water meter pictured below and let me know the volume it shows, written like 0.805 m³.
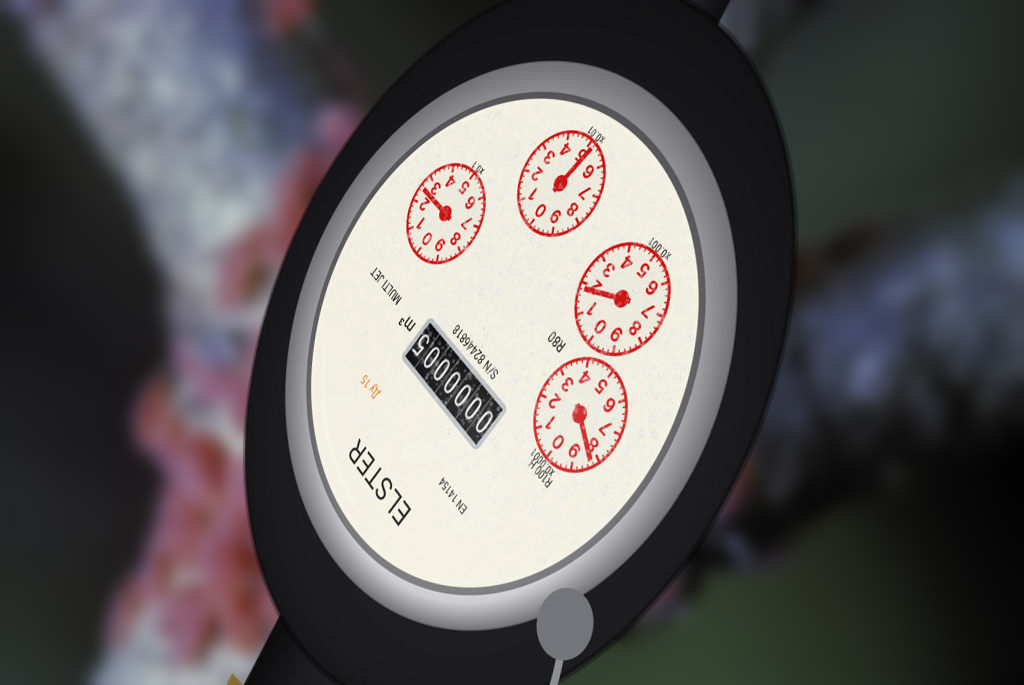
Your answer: 5.2518 m³
